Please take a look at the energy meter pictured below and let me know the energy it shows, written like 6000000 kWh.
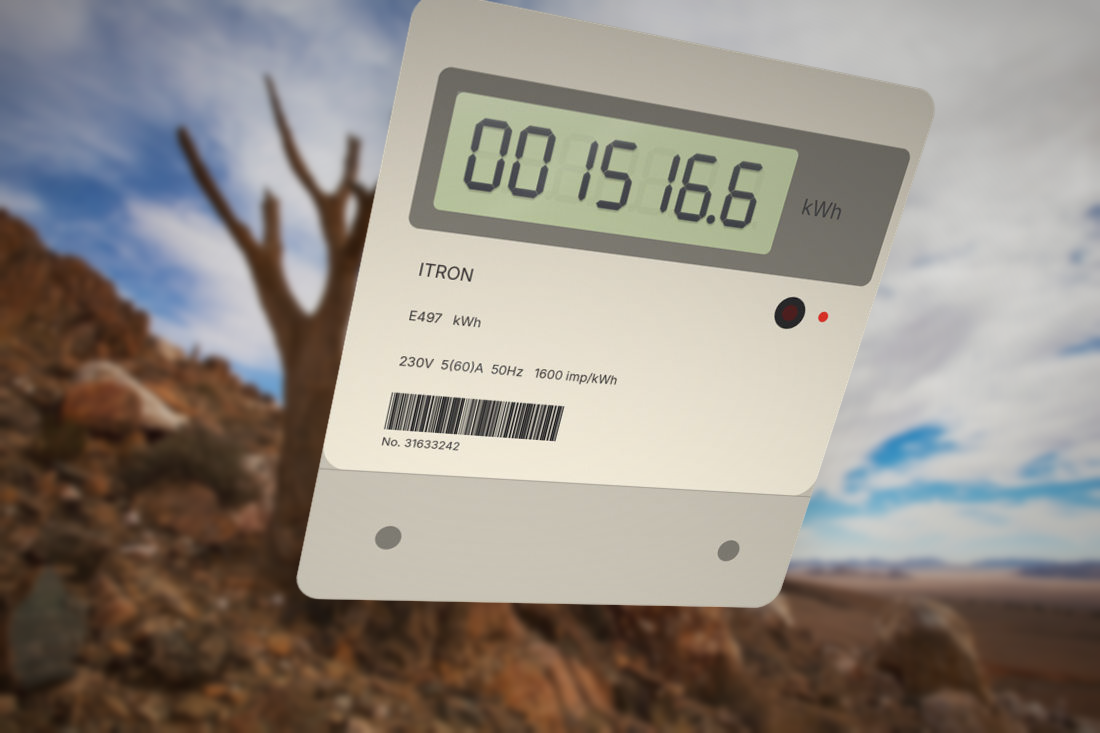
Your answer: 1516.6 kWh
